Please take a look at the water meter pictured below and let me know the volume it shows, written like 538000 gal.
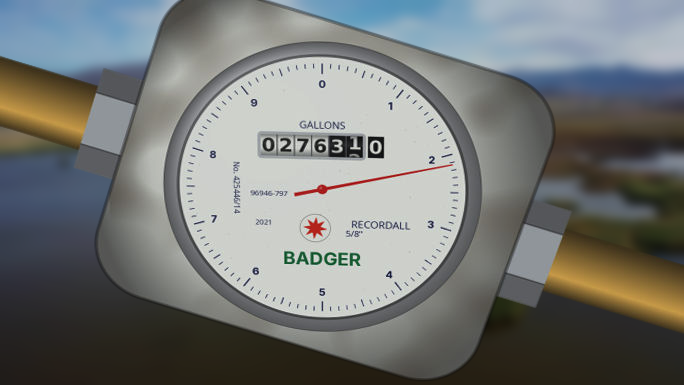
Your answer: 276312.1 gal
